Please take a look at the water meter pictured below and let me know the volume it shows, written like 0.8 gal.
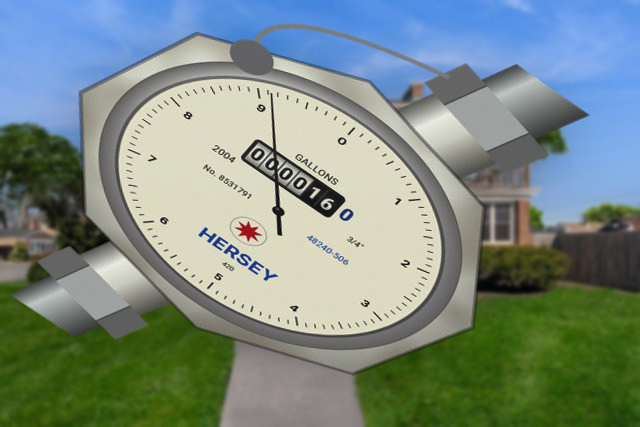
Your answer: 159.1 gal
